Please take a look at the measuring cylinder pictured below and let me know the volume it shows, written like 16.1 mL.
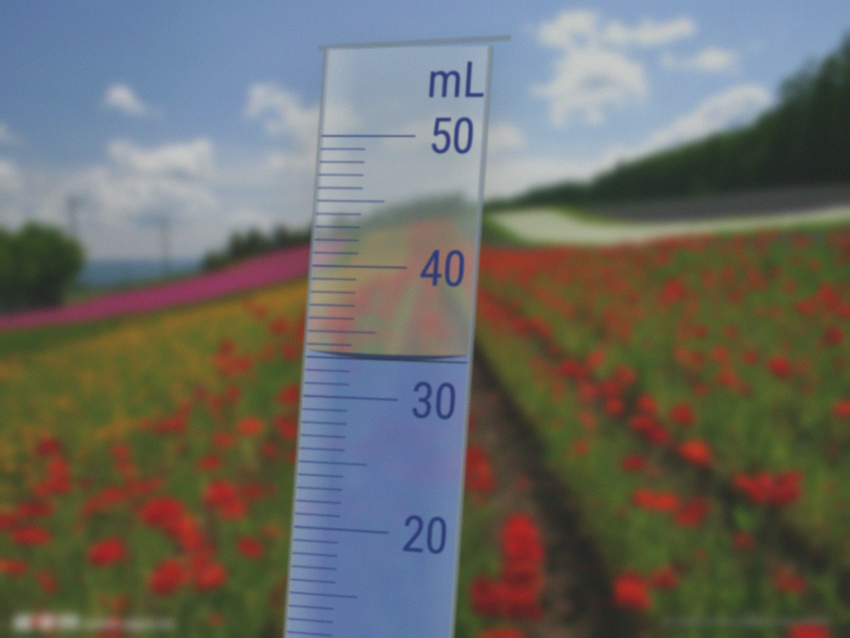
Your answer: 33 mL
